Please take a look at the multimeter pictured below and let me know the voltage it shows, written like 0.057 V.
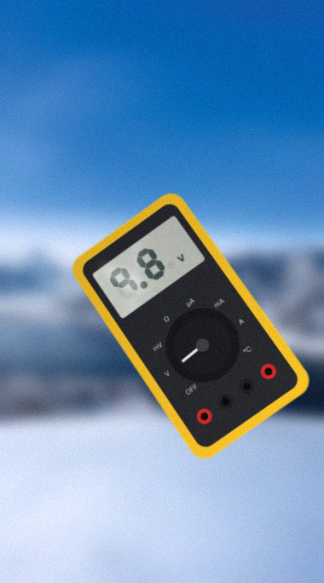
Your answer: 9.8 V
